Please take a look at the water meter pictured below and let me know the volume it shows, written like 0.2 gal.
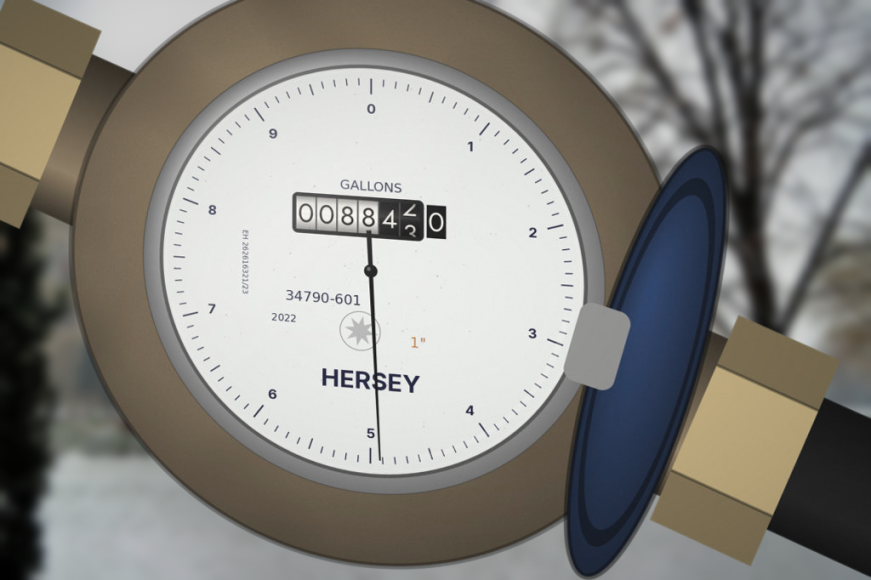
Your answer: 88424.9 gal
